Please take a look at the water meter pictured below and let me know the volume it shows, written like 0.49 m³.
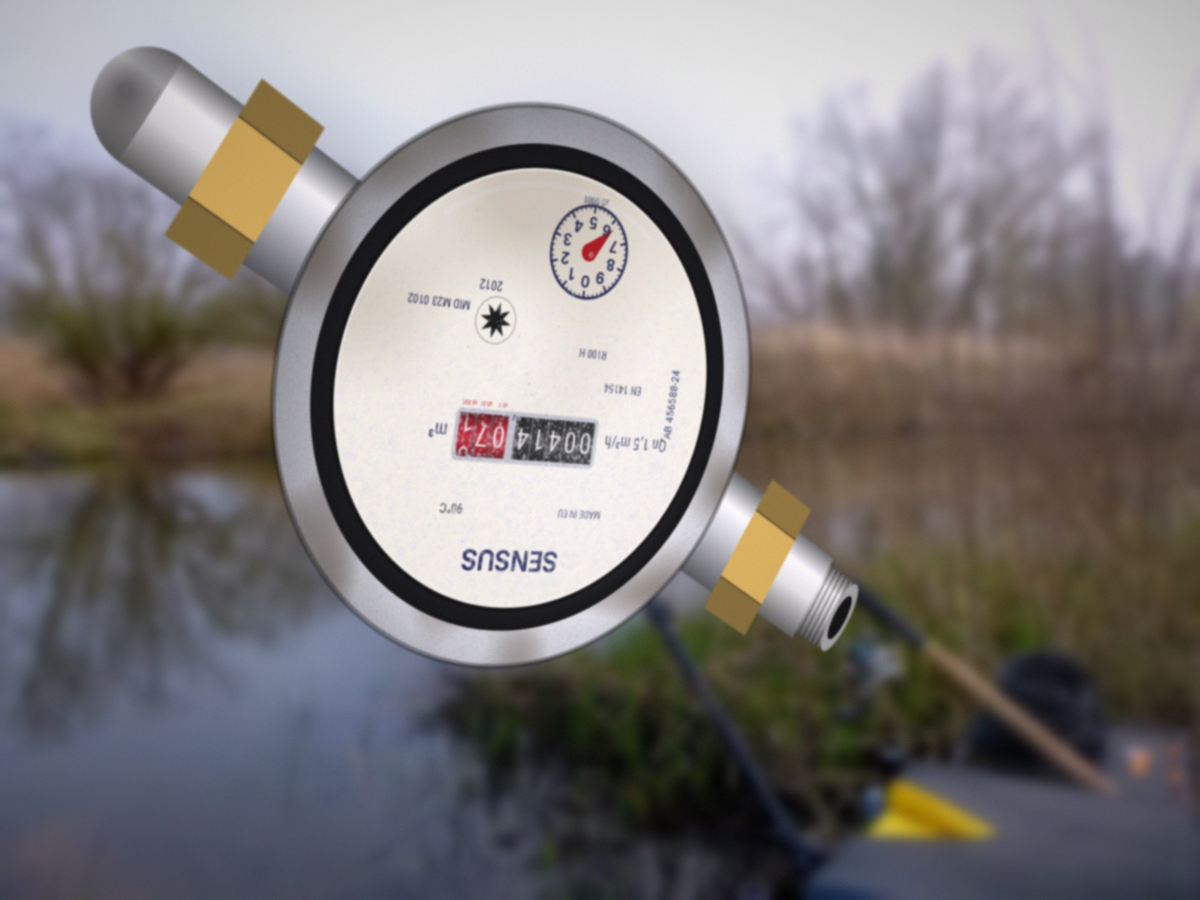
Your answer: 414.0706 m³
